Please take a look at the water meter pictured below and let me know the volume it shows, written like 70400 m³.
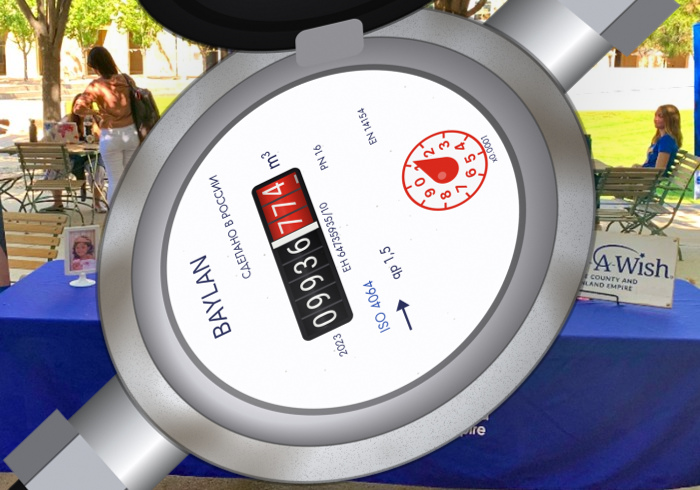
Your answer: 9936.7741 m³
